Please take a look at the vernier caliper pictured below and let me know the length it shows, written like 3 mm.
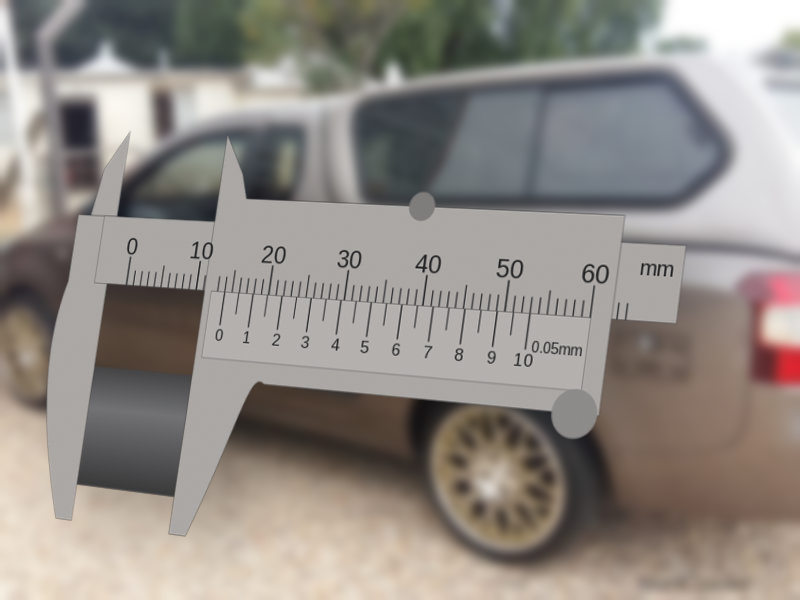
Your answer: 14.0 mm
